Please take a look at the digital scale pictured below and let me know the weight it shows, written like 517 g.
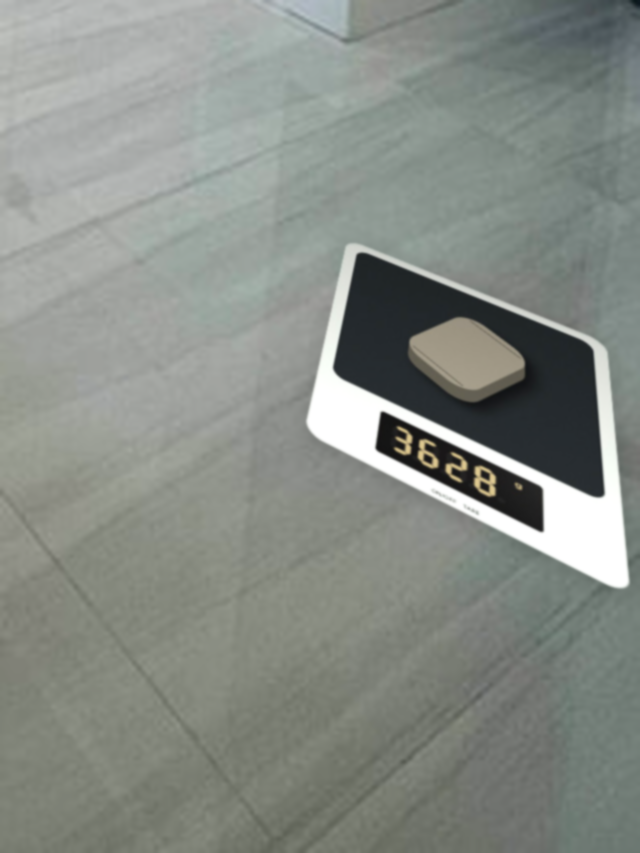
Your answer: 3628 g
